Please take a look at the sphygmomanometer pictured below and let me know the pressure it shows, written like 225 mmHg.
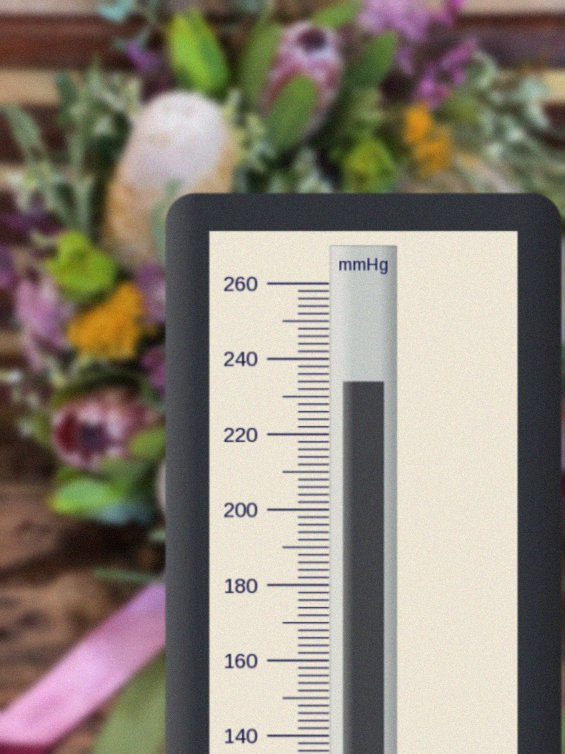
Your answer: 234 mmHg
